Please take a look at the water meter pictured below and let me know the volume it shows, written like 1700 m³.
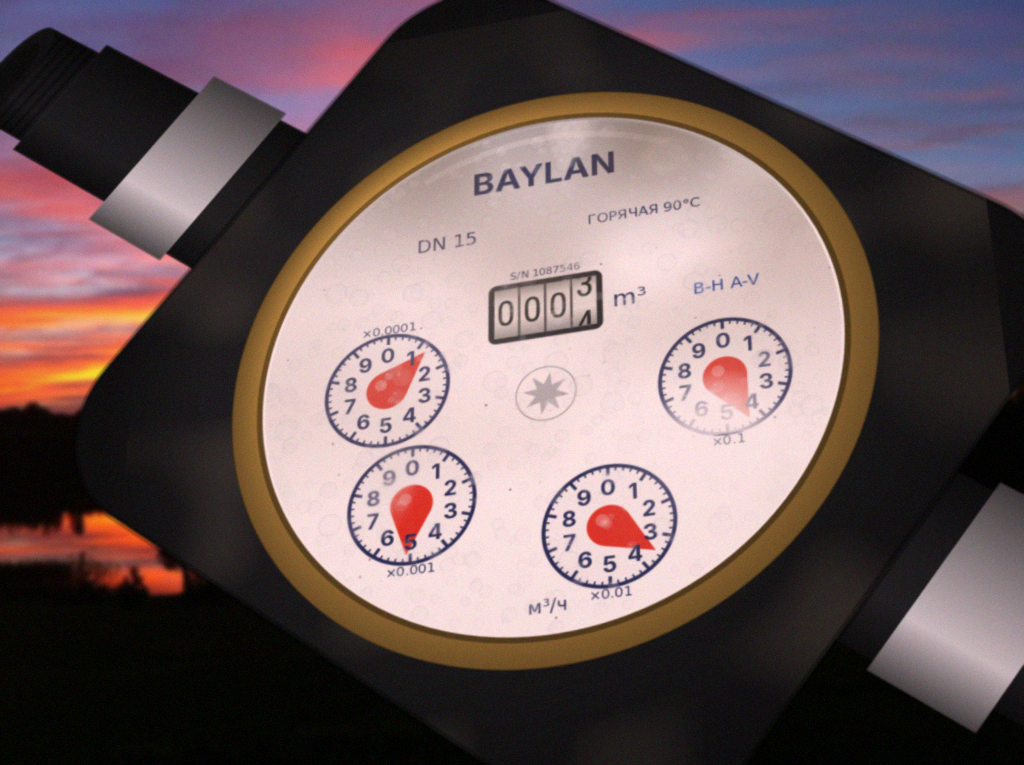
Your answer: 3.4351 m³
